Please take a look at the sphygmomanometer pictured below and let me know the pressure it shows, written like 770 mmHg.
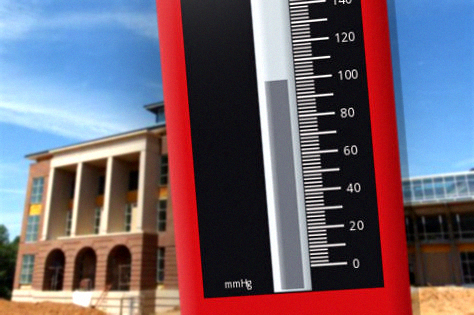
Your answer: 100 mmHg
